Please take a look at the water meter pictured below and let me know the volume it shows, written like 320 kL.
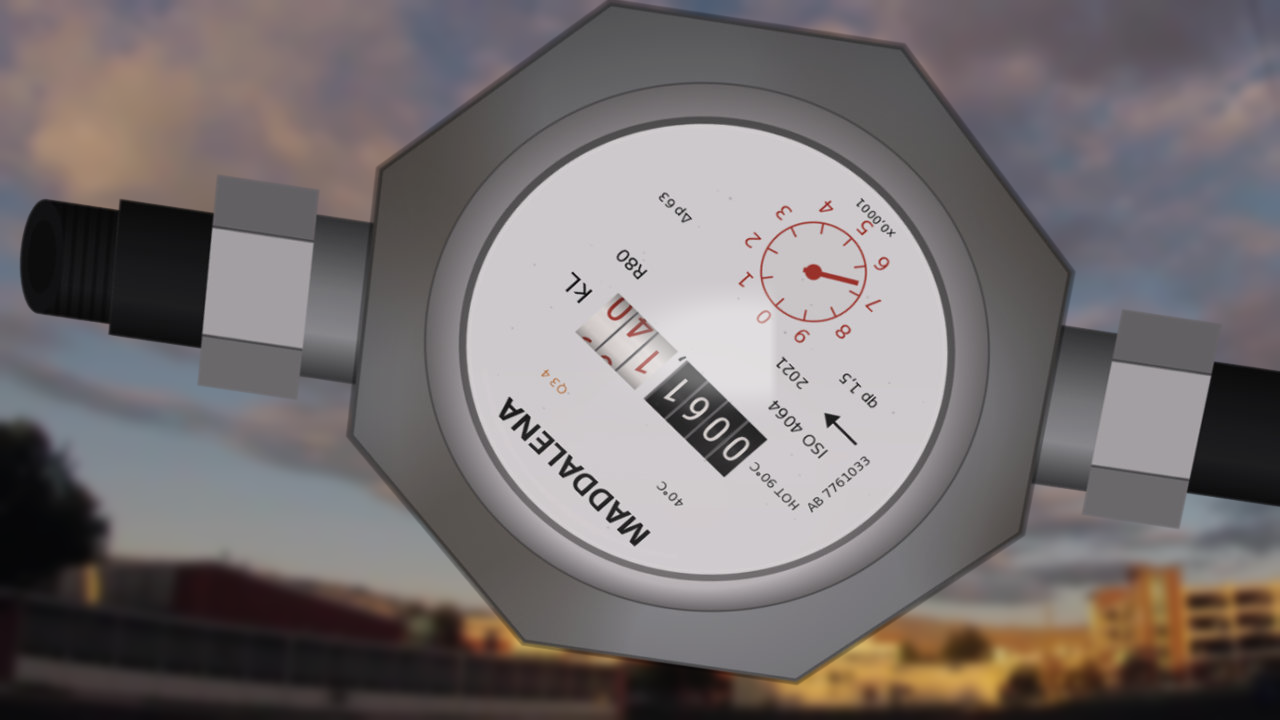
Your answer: 61.1396 kL
